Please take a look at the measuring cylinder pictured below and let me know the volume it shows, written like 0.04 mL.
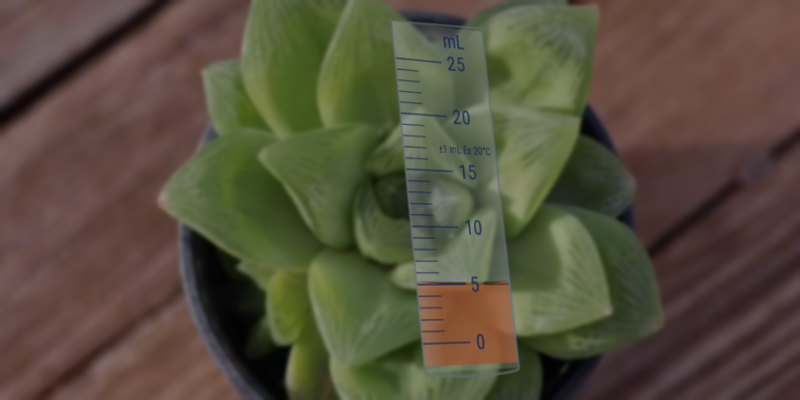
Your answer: 5 mL
